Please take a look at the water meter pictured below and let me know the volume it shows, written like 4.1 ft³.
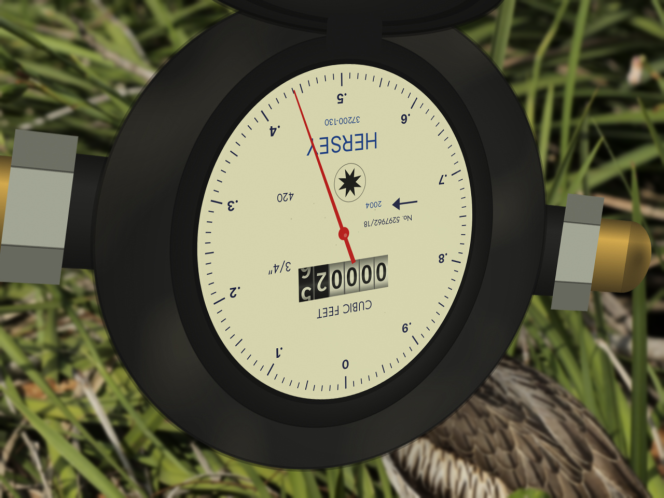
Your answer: 25.44 ft³
